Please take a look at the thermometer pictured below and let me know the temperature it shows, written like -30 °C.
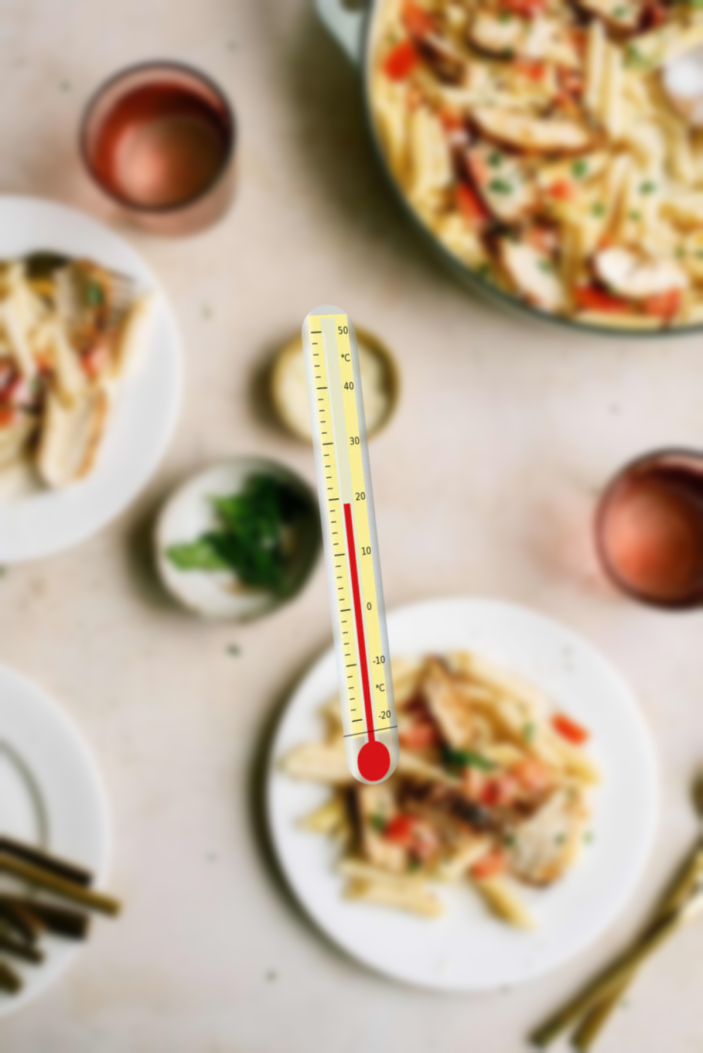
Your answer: 19 °C
